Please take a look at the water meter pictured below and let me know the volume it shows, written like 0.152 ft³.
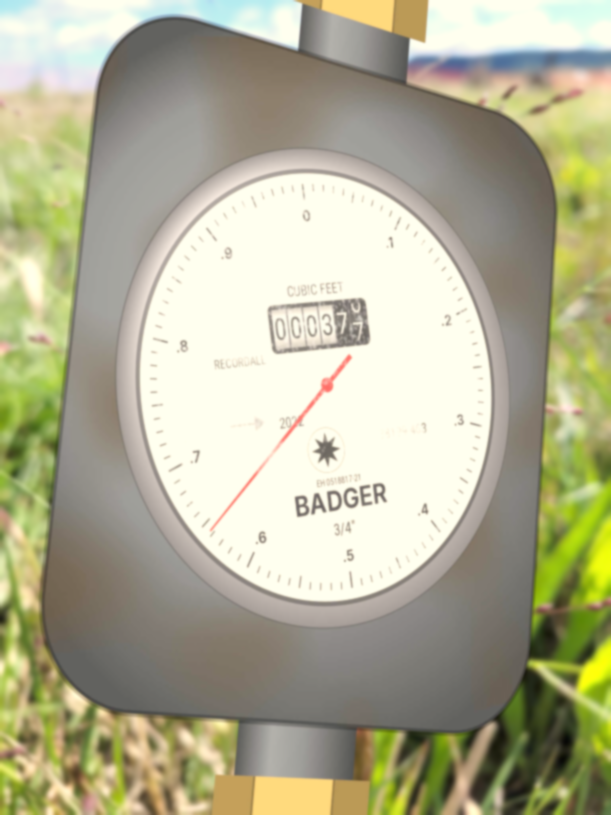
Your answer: 376.64 ft³
